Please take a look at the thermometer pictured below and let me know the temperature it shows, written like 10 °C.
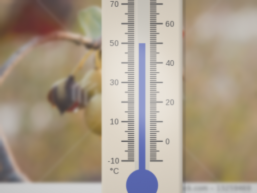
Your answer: 50 °C
